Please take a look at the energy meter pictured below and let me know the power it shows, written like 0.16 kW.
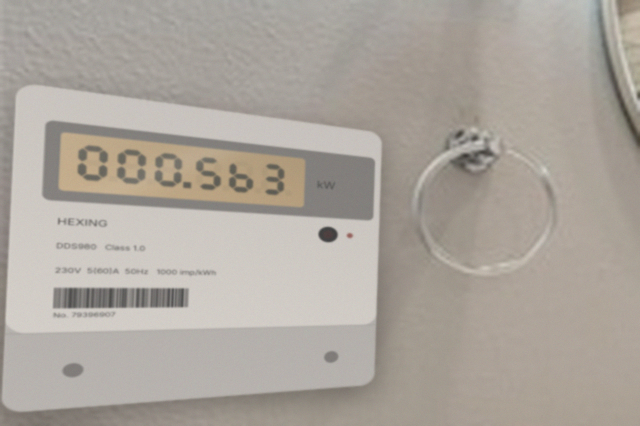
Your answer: 0.563 kW
